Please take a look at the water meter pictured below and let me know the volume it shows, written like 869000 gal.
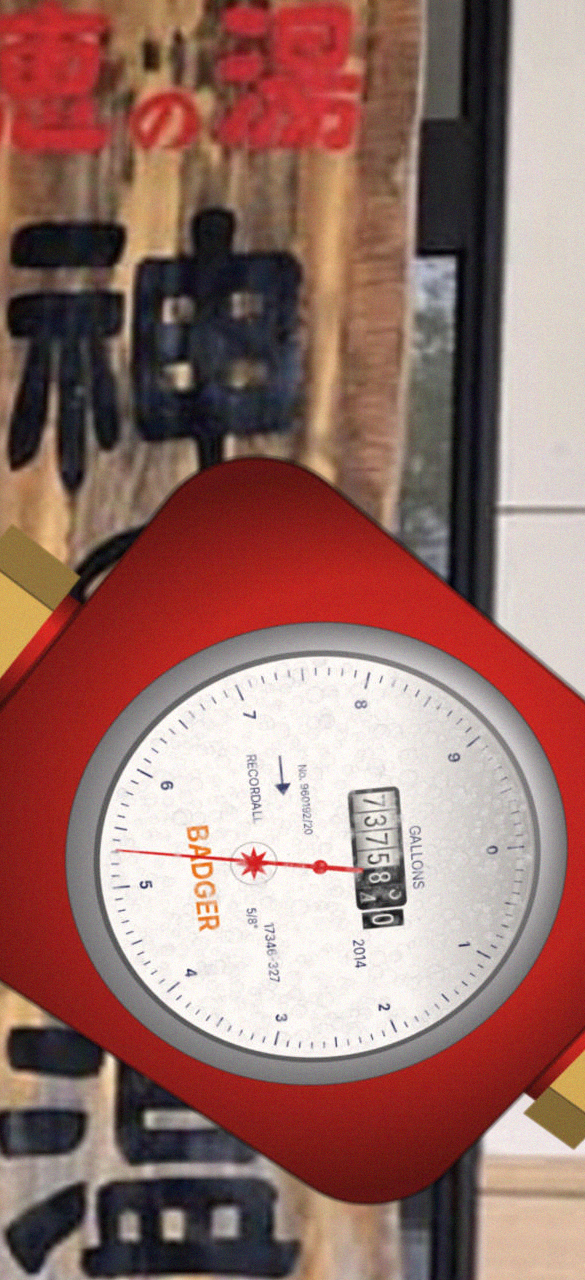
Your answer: 7375835.3 gal
